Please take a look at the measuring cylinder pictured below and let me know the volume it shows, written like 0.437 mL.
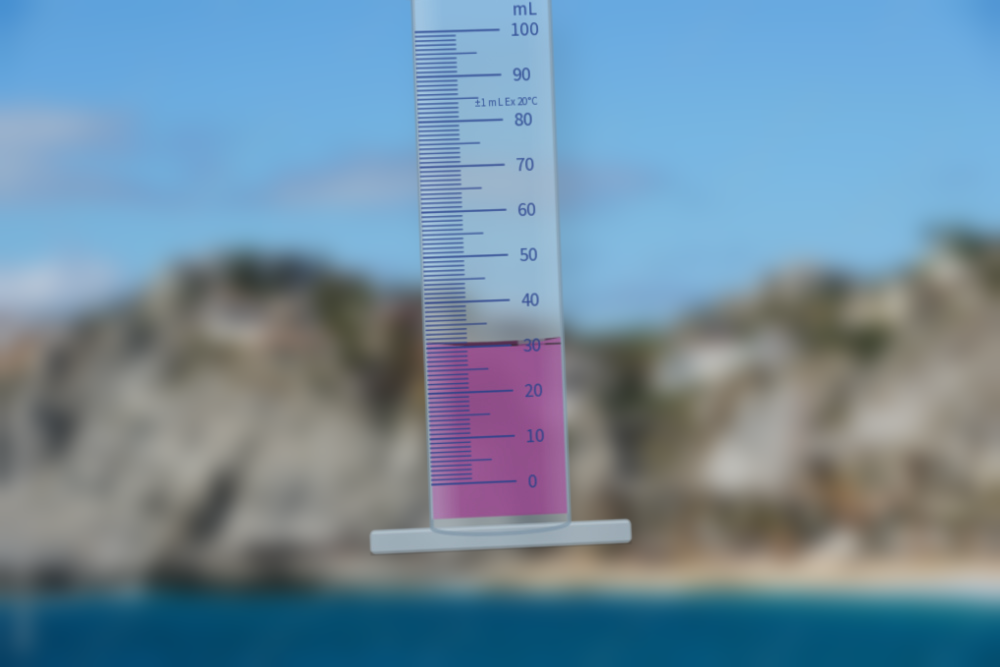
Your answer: 30 mL
